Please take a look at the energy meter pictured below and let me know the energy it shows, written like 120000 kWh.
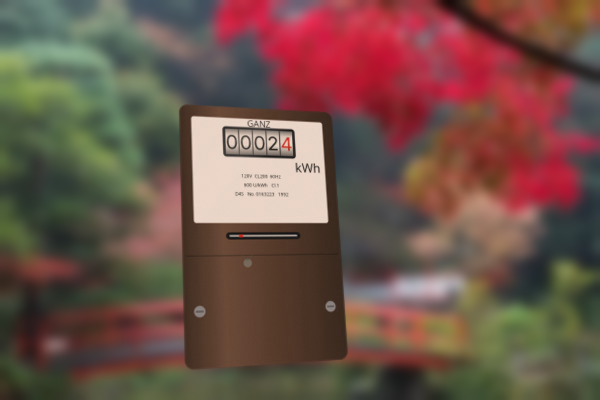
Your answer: 2.4 kWh
